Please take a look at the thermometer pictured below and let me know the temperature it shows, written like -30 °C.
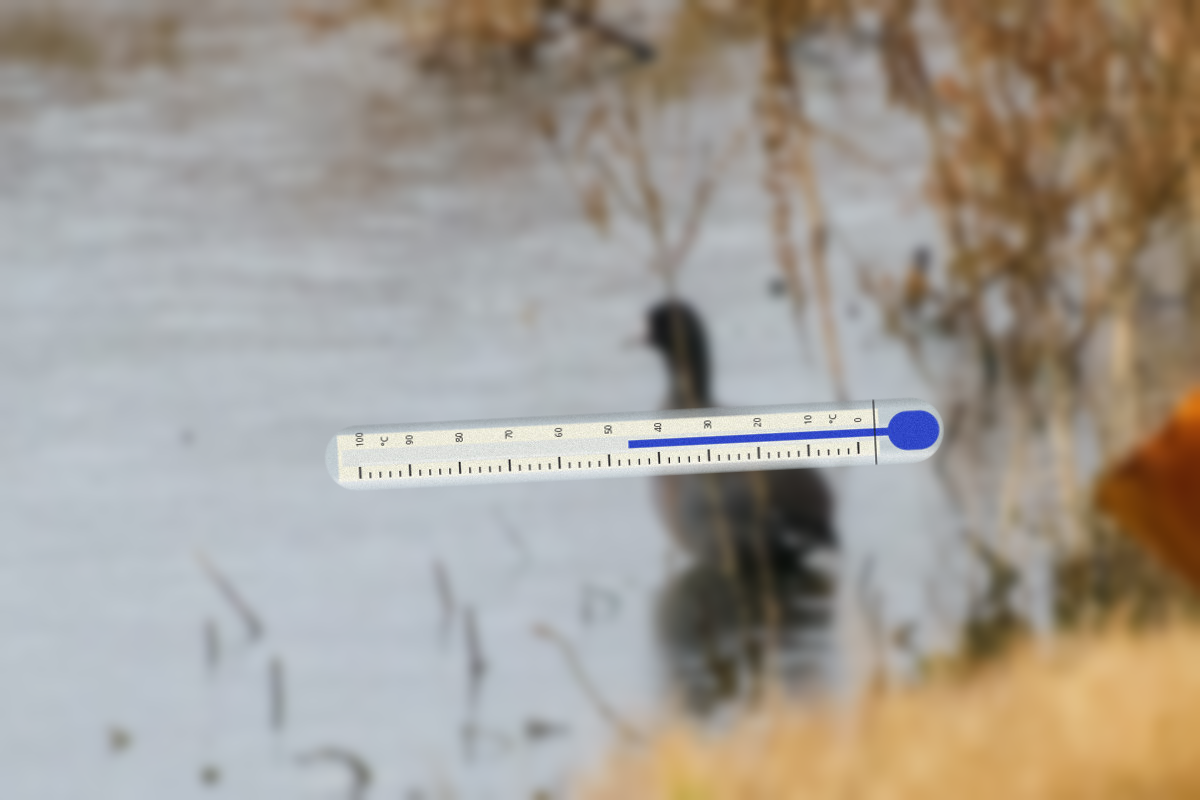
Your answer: 46 °C
